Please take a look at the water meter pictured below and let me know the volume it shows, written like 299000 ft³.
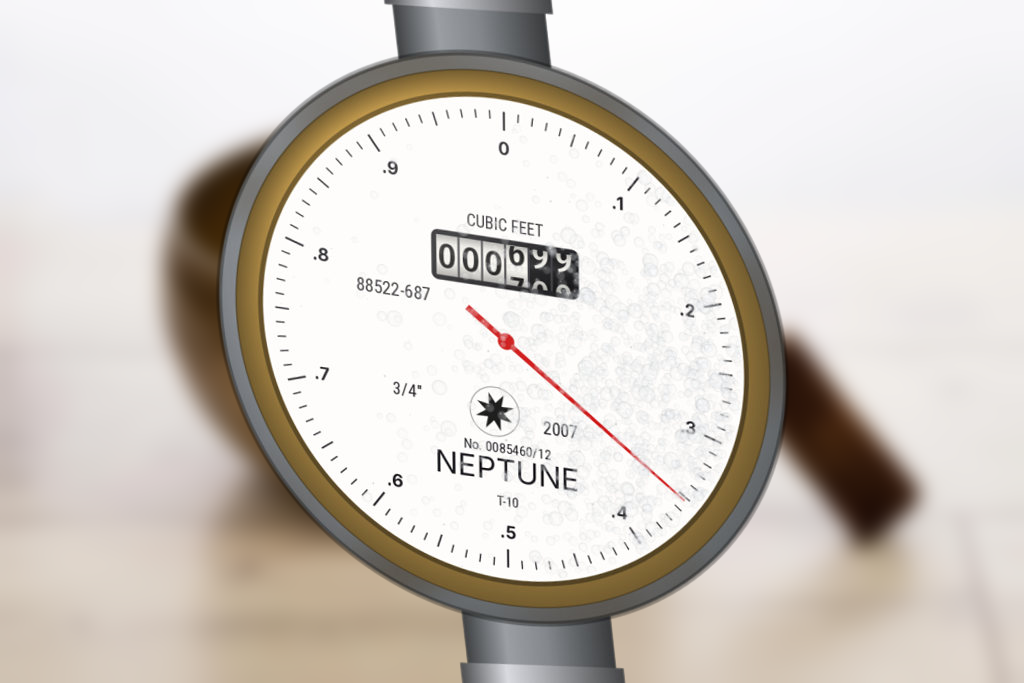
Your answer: 699.35 ft³
